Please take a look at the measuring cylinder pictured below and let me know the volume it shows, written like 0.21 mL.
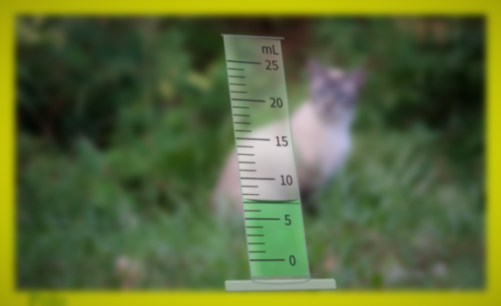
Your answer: 7 mL
